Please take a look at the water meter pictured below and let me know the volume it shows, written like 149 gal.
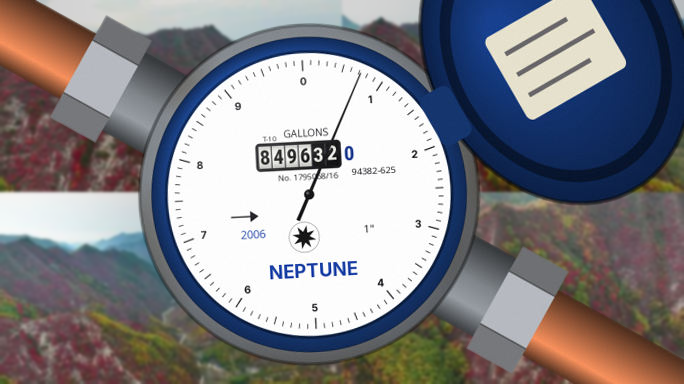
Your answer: 8496320.7 gal
